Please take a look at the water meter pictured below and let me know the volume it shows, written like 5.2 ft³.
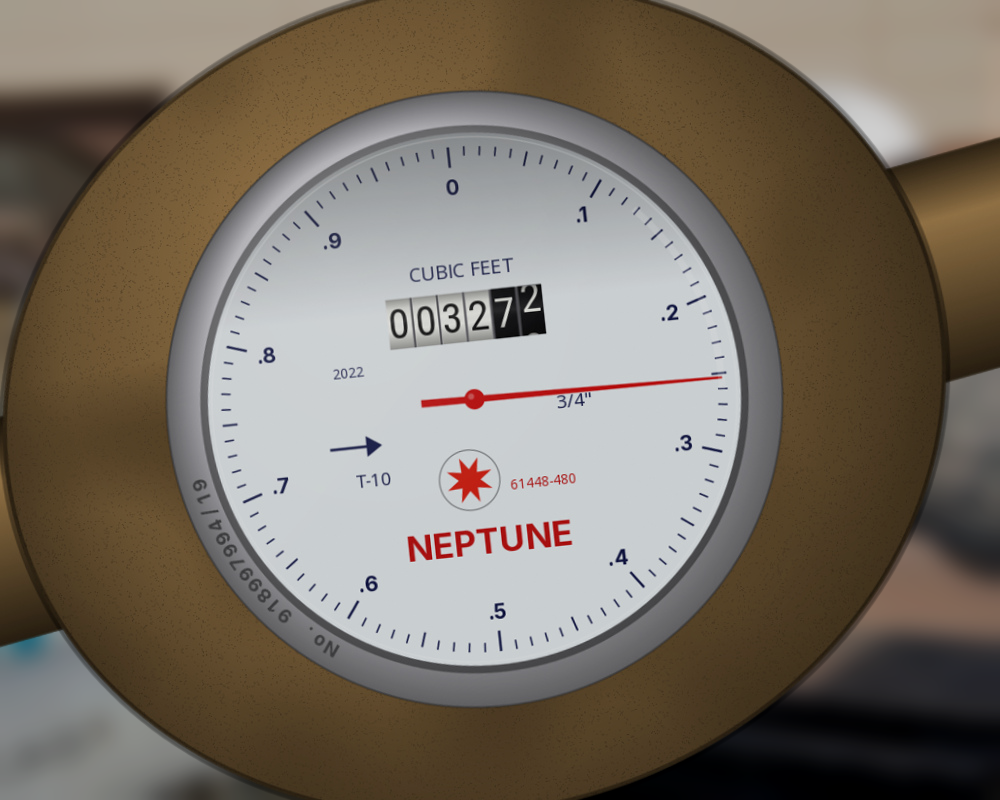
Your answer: 3272.25 ft³
